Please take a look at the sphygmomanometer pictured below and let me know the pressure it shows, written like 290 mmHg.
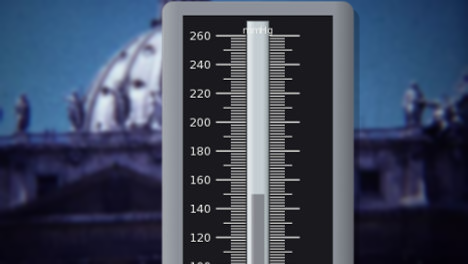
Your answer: 150 mmHg
